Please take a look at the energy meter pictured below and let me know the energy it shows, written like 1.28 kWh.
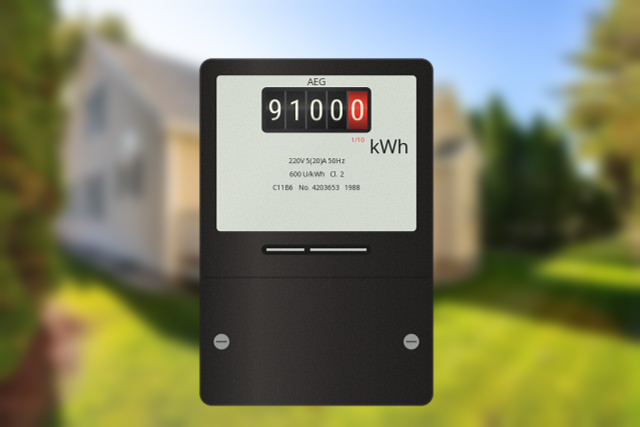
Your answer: 9100.0 kWh
